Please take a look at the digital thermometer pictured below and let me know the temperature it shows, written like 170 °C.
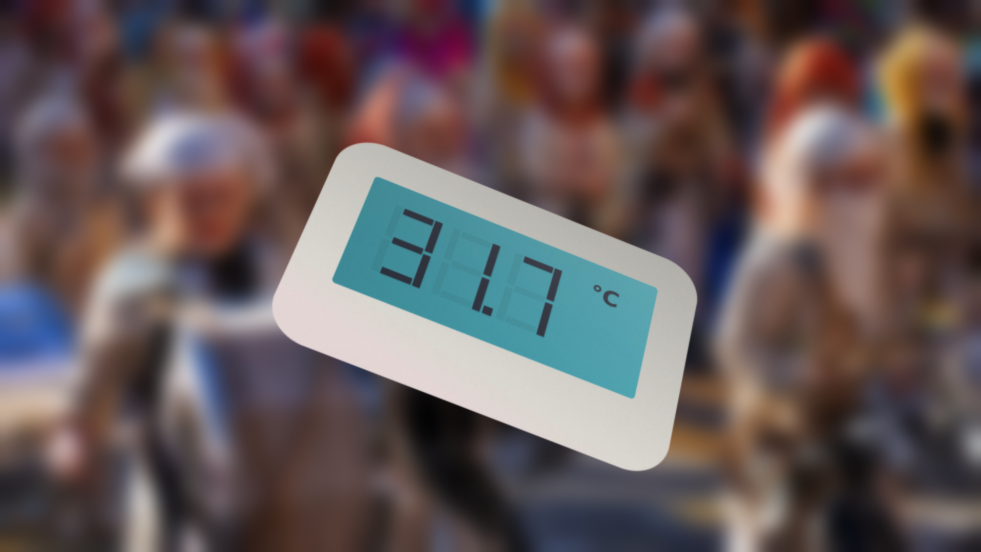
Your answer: 31.7 °C
